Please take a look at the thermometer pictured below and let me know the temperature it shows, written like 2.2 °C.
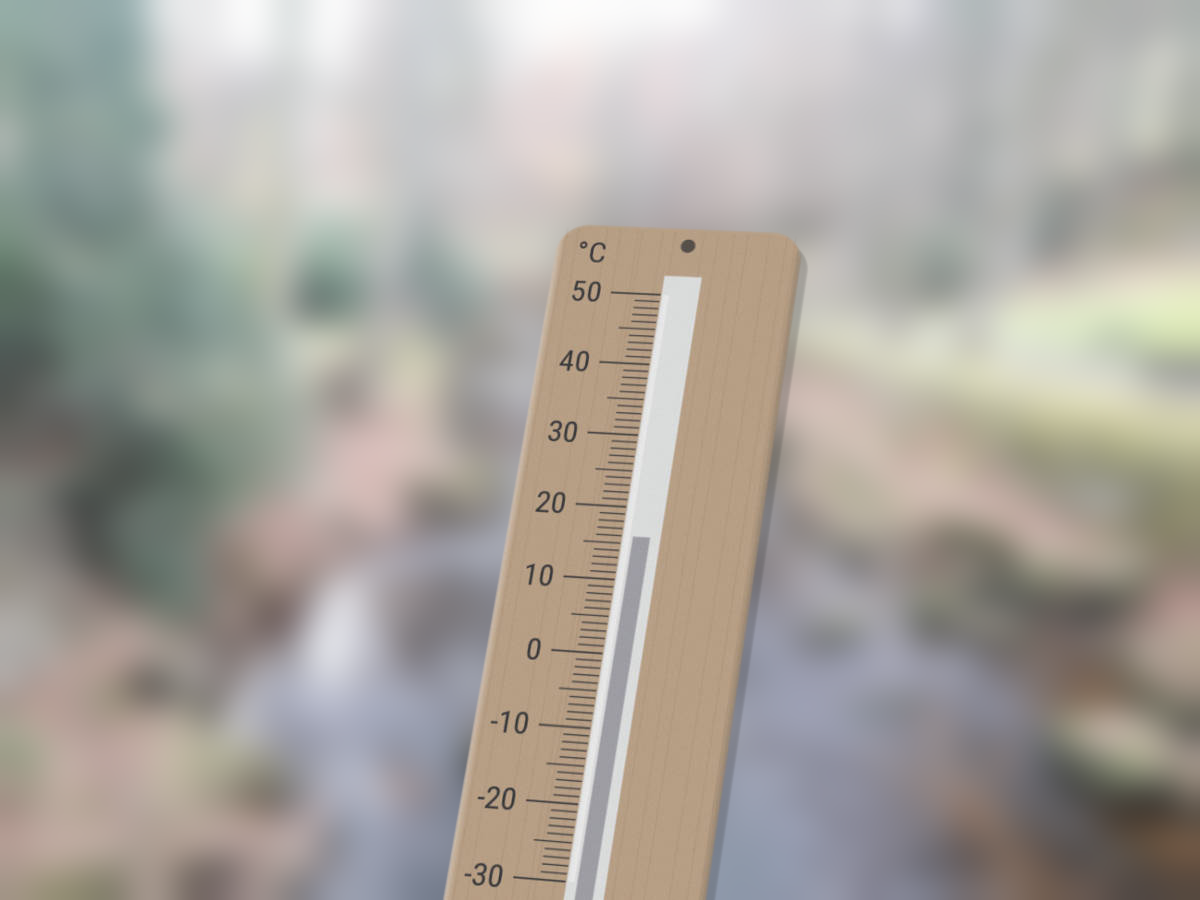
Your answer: 16 °C
